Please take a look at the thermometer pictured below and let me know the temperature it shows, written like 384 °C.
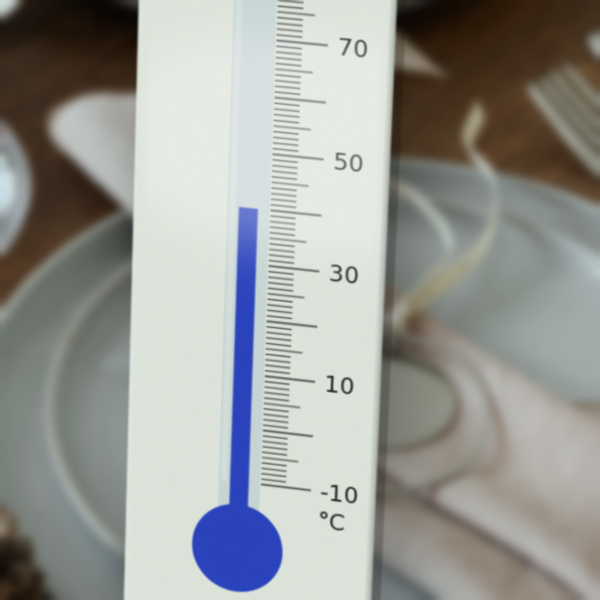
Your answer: 40 °C
